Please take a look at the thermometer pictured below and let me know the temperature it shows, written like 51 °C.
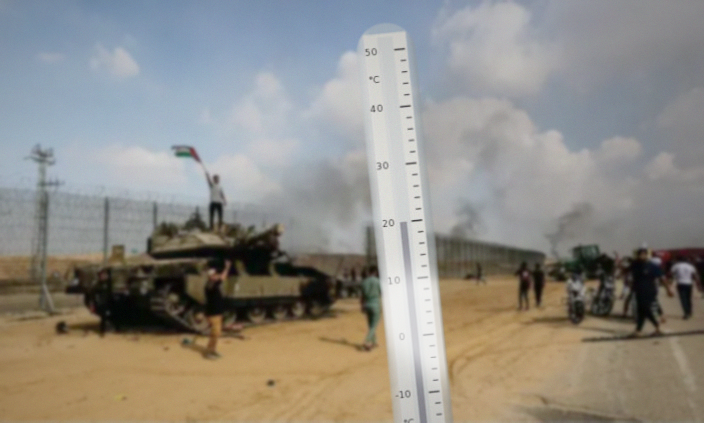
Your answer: 20 °C
